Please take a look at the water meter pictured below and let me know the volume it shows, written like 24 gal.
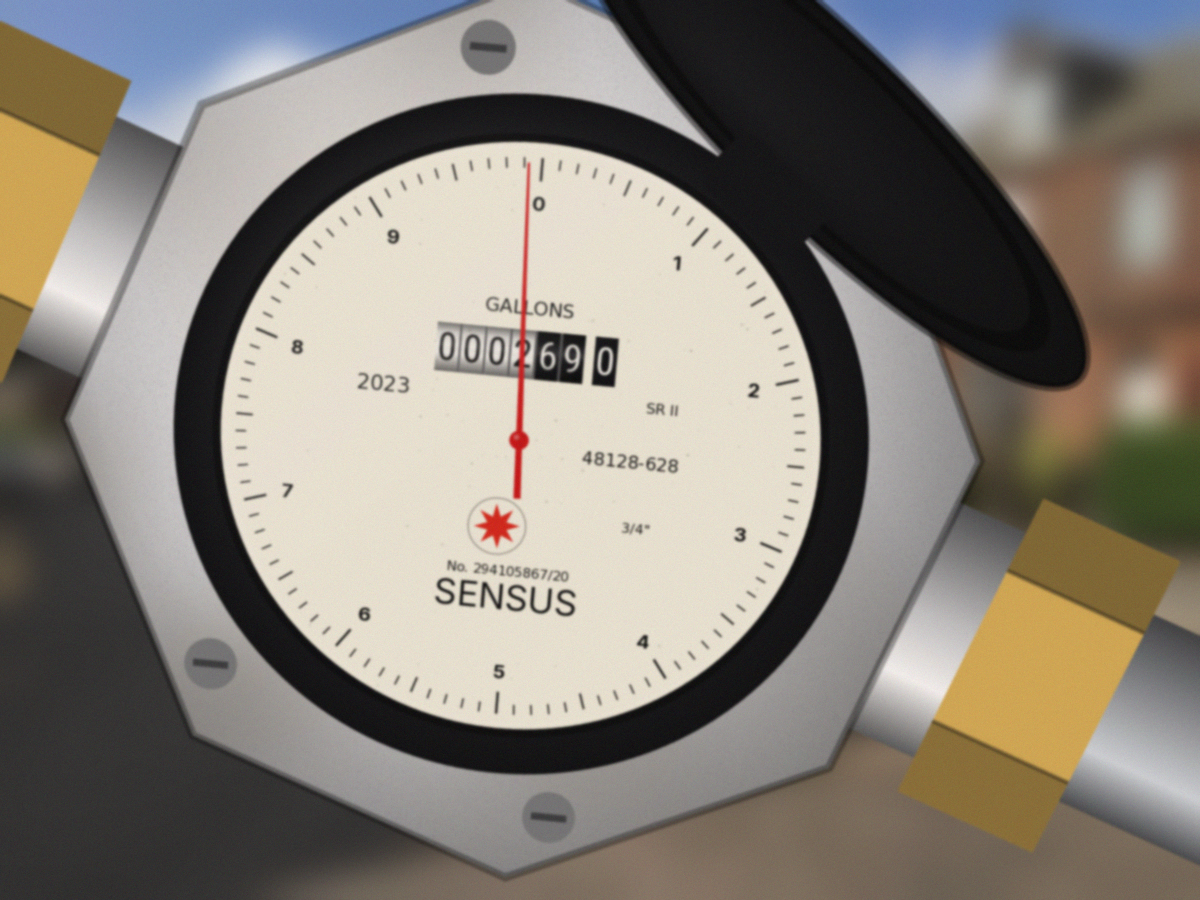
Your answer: 2689.9 gal
